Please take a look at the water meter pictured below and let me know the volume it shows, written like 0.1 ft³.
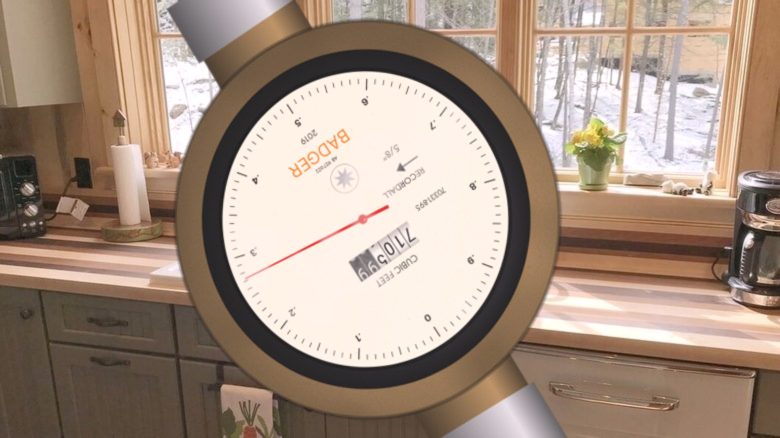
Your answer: 710599.27 ft³
